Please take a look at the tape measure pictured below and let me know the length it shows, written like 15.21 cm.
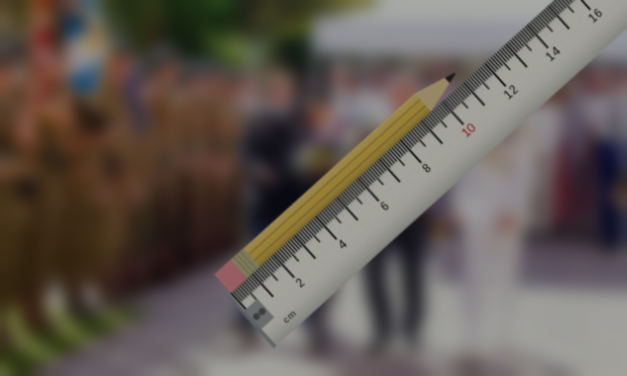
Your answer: 11 cm
